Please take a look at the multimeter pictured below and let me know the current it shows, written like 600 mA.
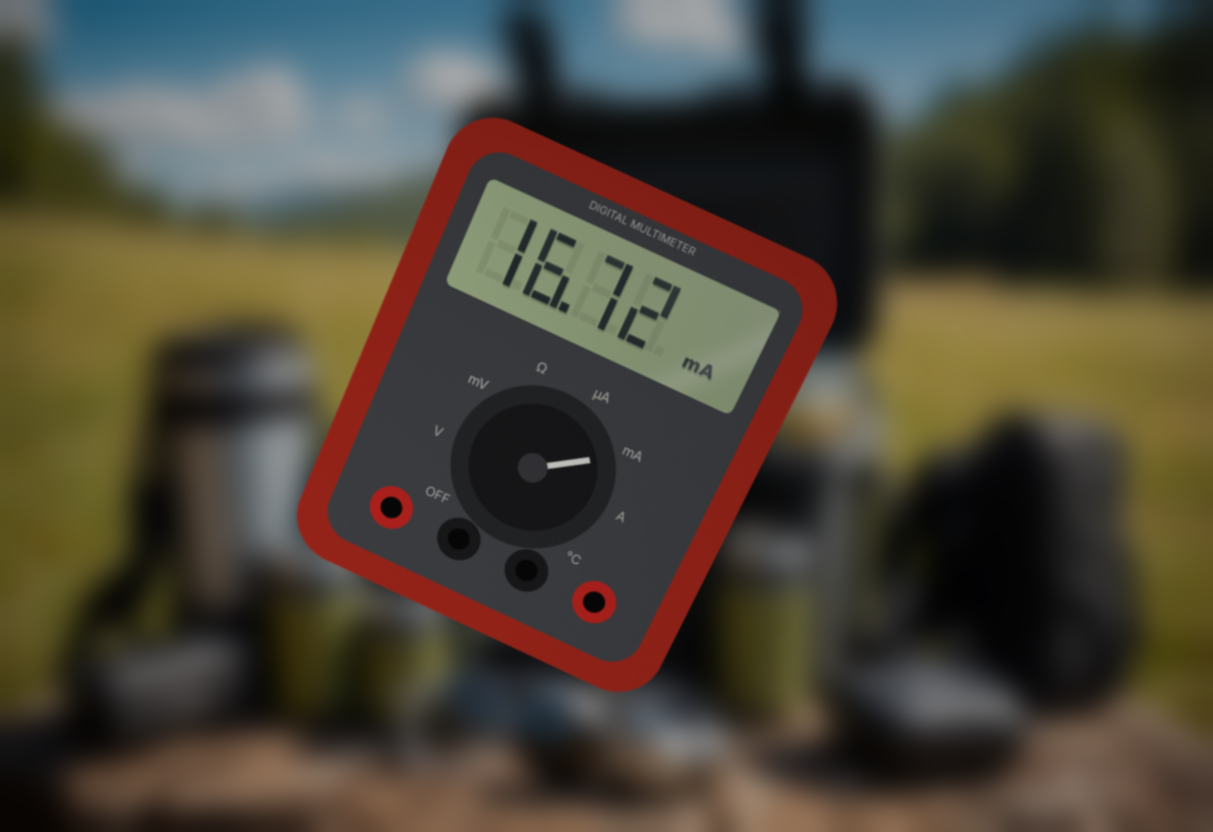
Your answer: 16.72 mA
